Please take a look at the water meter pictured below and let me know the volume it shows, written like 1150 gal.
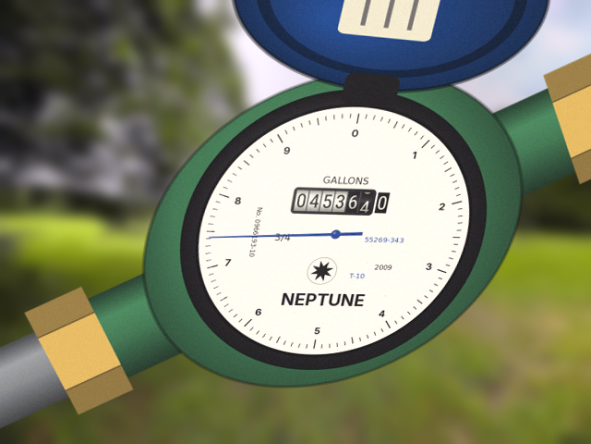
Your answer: 453637.4 gal
